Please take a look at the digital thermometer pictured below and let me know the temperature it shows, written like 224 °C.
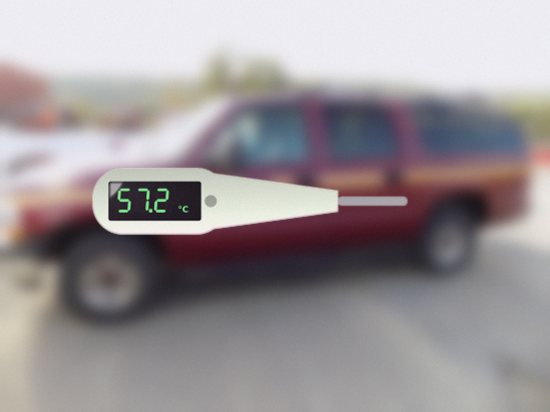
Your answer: 57.2 °C
